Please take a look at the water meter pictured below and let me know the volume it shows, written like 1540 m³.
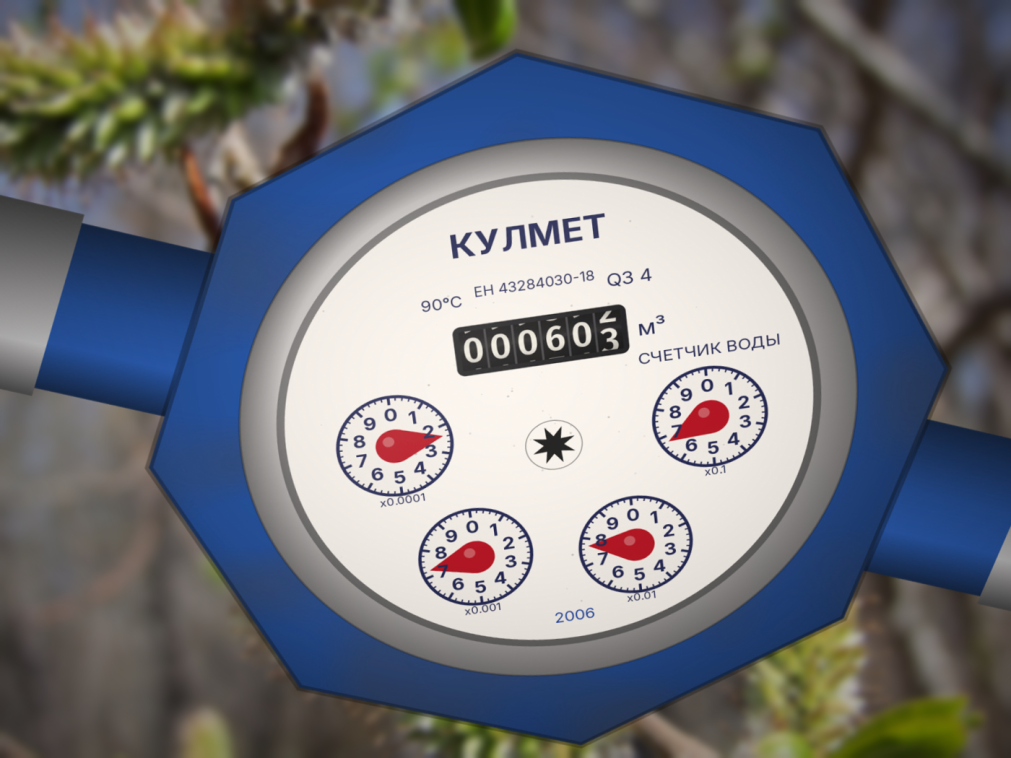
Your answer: 602.6772 m³
